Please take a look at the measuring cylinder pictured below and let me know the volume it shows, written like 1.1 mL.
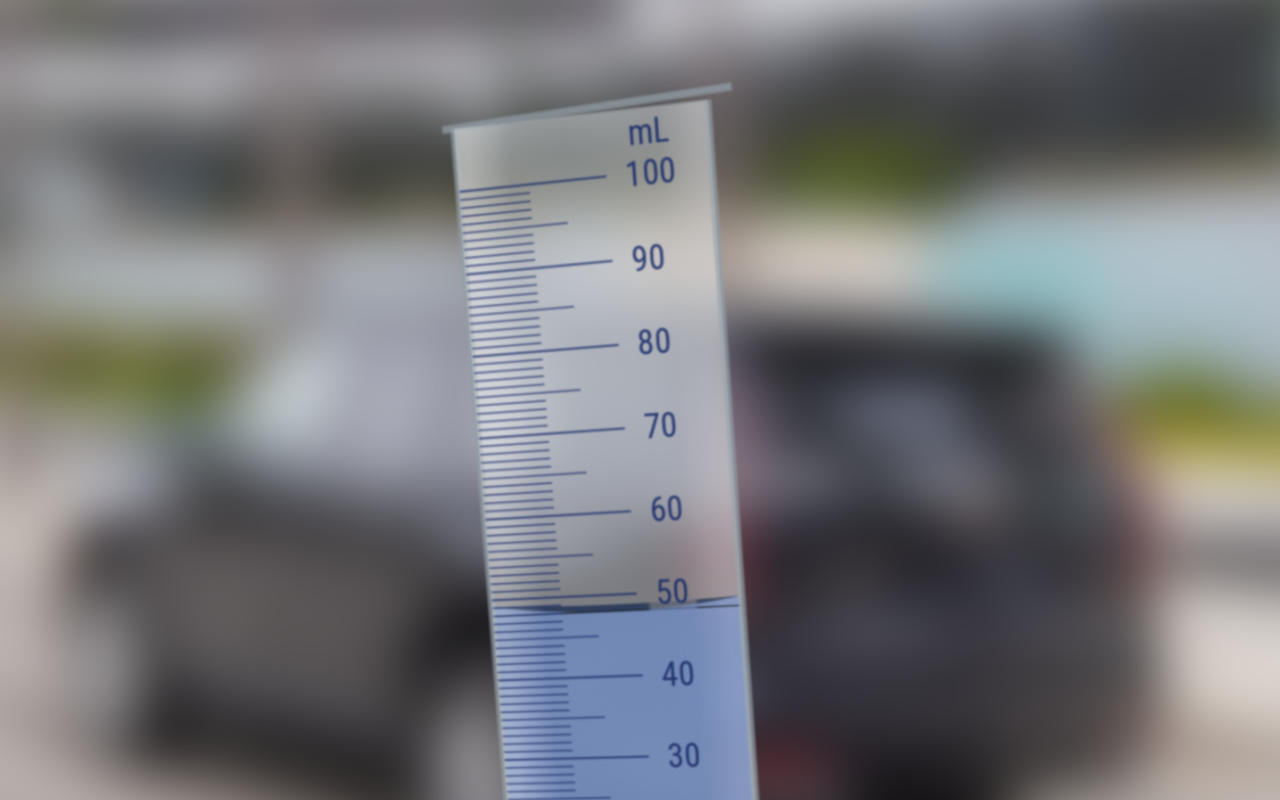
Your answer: 48 mL
